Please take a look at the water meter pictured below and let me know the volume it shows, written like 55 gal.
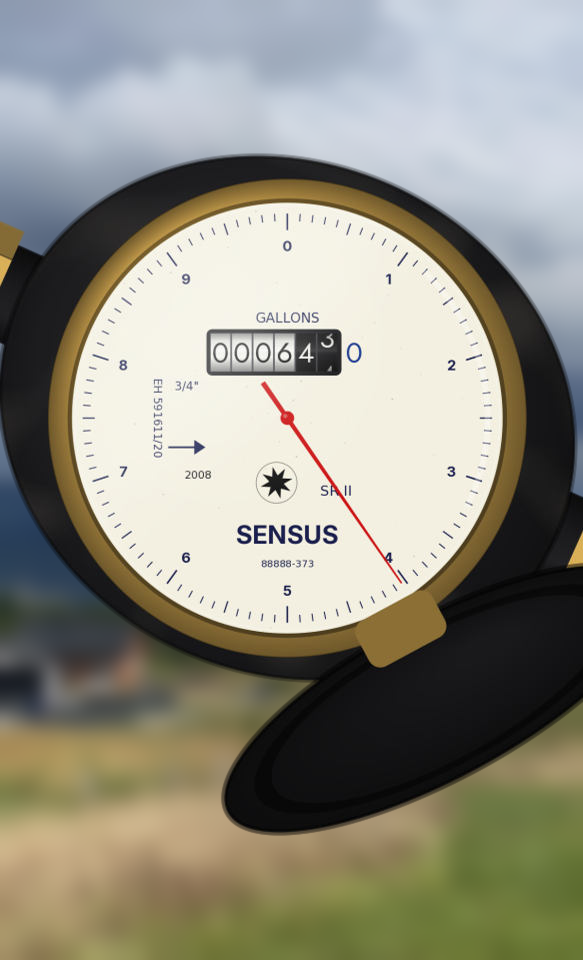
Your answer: 6434.0 gal
